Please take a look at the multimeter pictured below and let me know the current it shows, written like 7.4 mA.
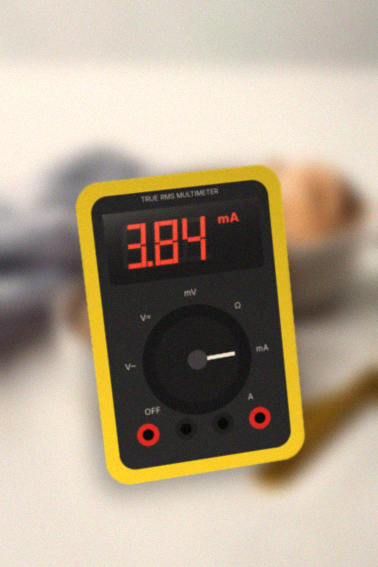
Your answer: 3.84 mA
